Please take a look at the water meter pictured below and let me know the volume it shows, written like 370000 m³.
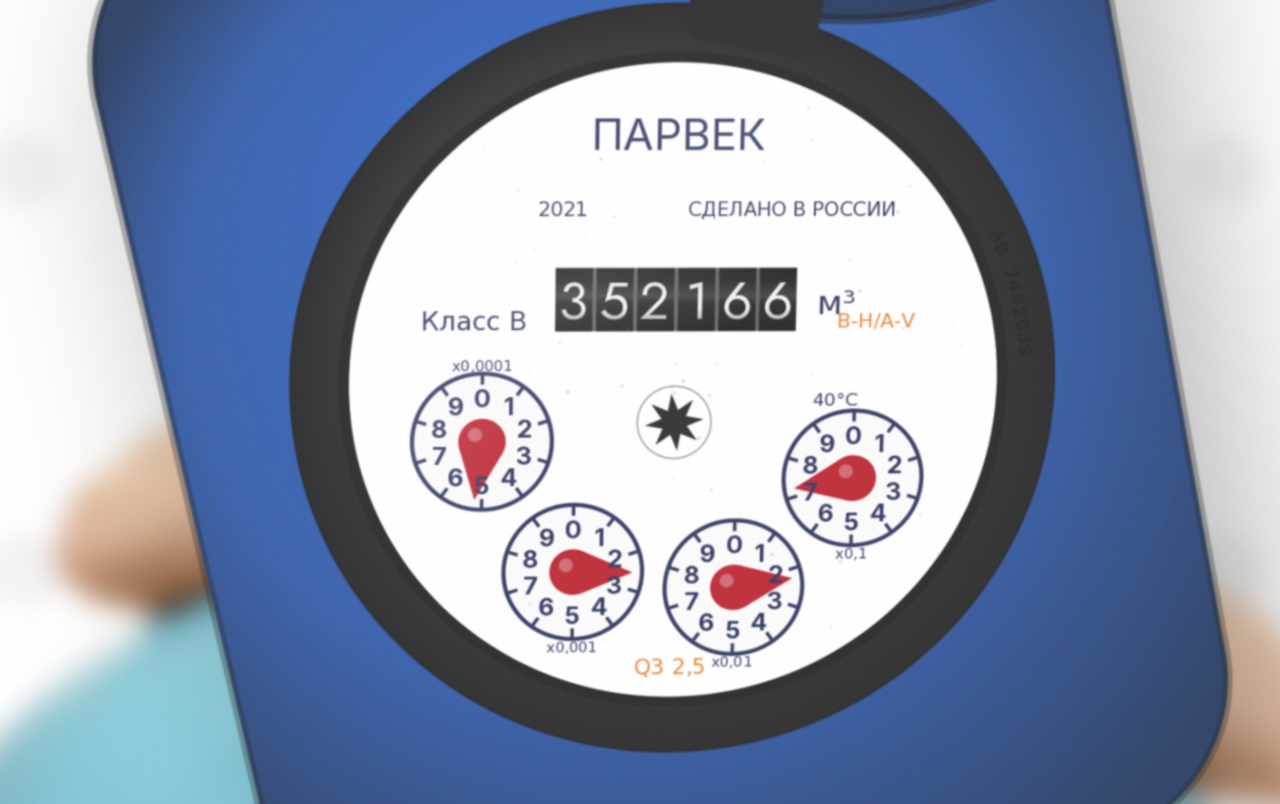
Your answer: 352166.7225 m³
